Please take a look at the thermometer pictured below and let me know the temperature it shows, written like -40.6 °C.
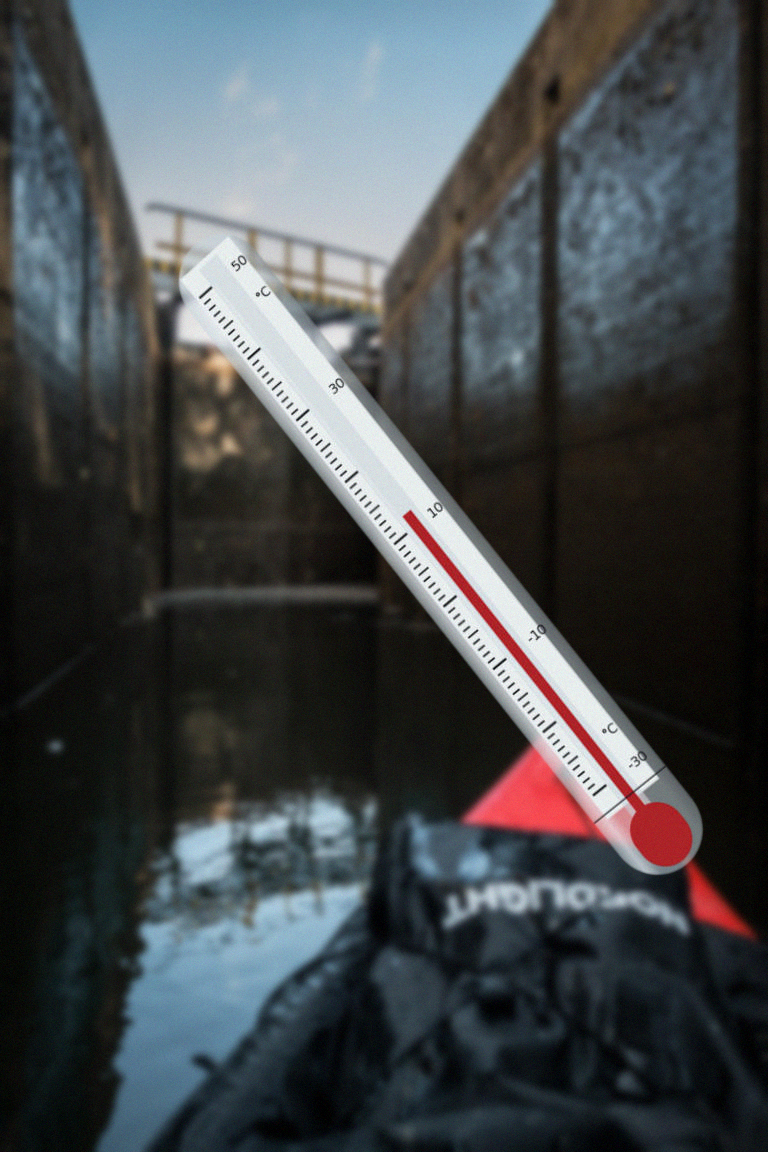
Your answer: 12 °C
